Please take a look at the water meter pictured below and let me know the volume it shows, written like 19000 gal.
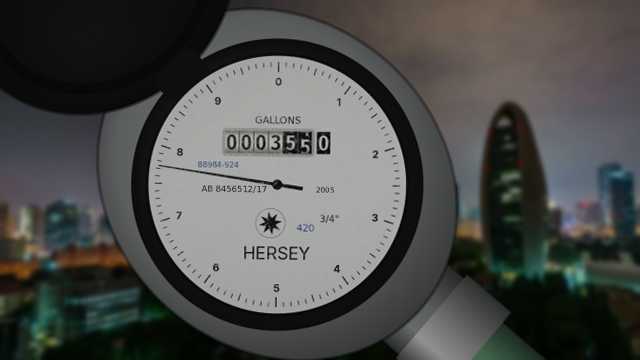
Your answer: 3547.7 gal
